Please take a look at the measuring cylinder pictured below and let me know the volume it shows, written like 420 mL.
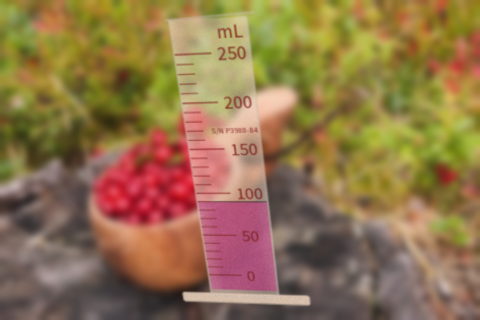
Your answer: 90 mL
